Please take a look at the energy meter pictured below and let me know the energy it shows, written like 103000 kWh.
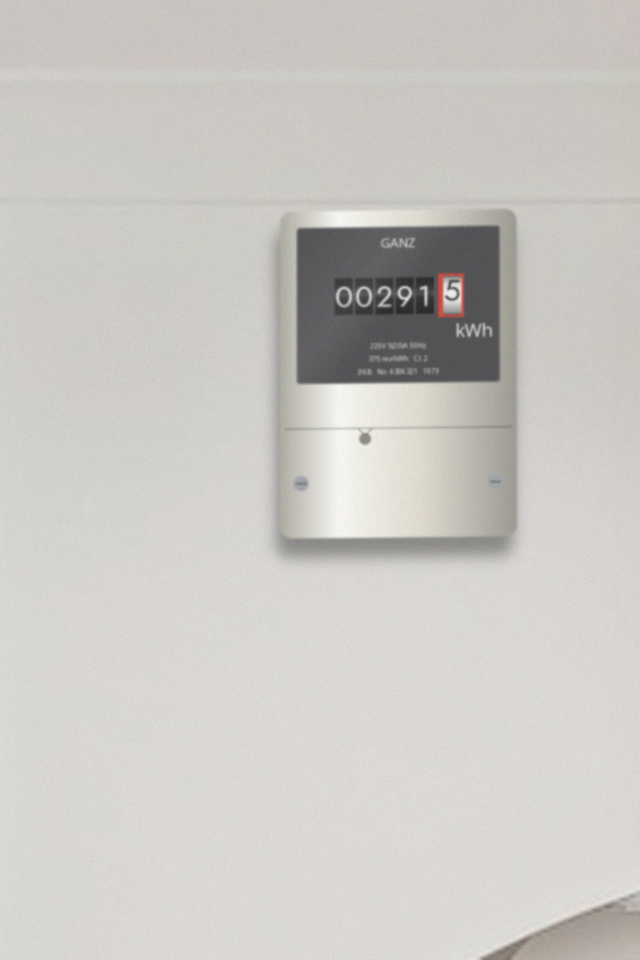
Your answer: 291.5 kWh
